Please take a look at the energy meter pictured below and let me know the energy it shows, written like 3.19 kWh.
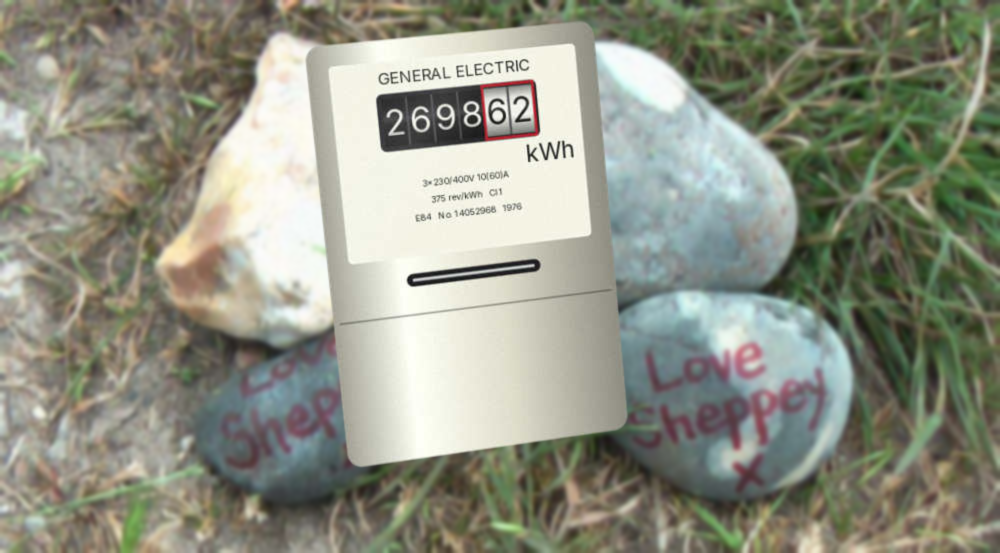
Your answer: 2698.62 kWh
